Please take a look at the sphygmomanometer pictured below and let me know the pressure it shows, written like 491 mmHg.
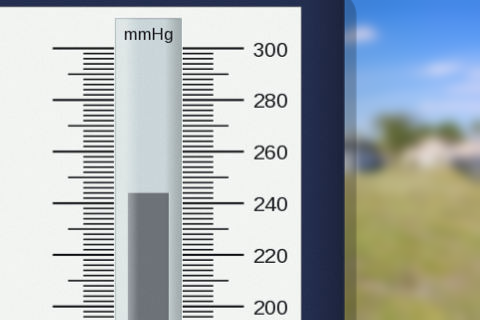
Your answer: 244 mmHg
